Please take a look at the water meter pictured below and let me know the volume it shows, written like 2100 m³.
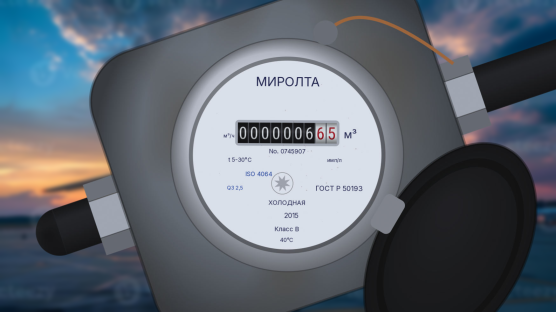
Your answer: 6.65 m³
